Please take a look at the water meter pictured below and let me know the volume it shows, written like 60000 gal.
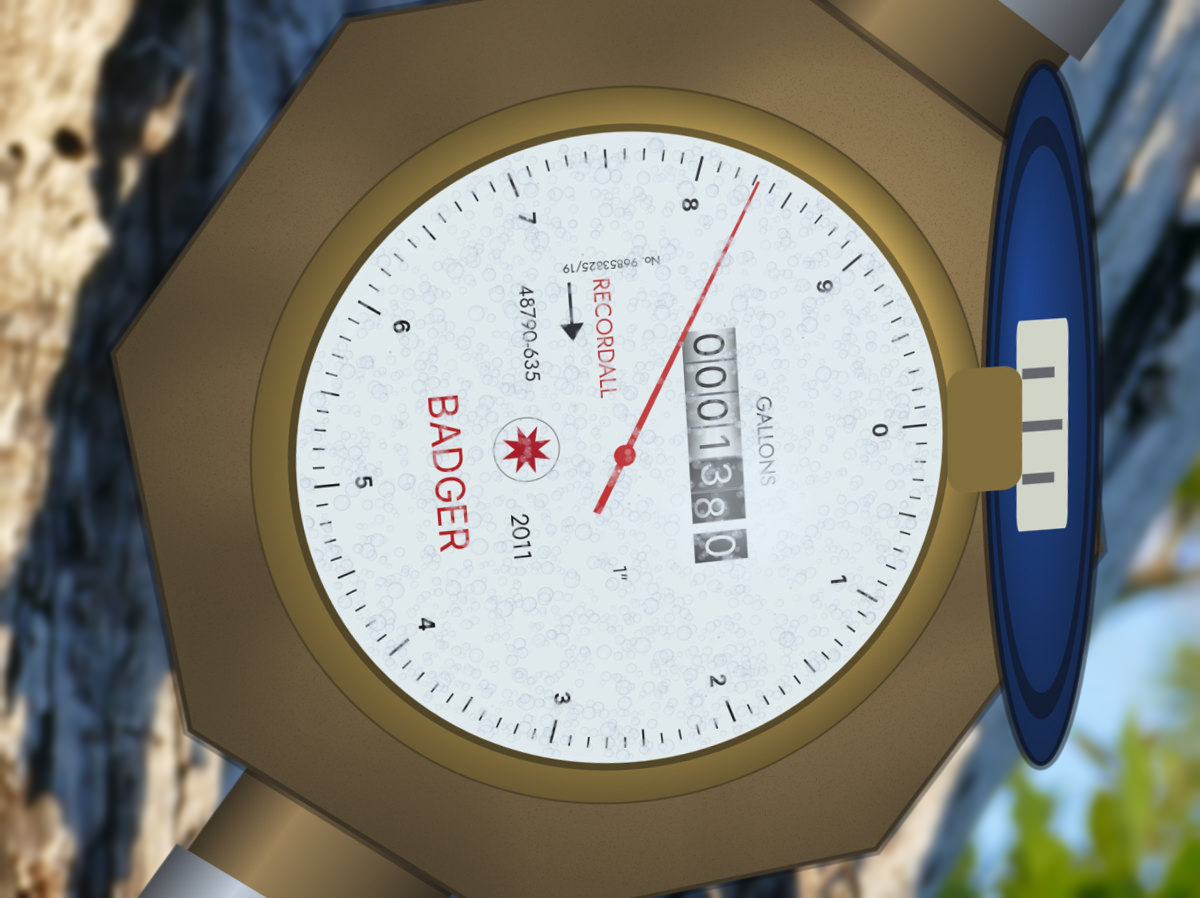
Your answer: 1378.3 gal
